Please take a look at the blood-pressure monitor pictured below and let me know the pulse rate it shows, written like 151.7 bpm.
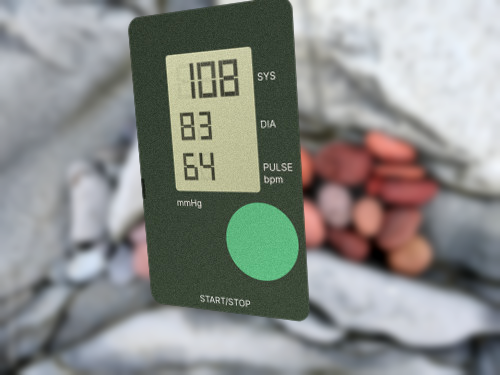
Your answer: 64 bpm
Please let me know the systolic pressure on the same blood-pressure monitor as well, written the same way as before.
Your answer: 108 mmHg
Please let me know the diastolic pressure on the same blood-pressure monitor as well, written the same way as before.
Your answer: 83 mmHg
